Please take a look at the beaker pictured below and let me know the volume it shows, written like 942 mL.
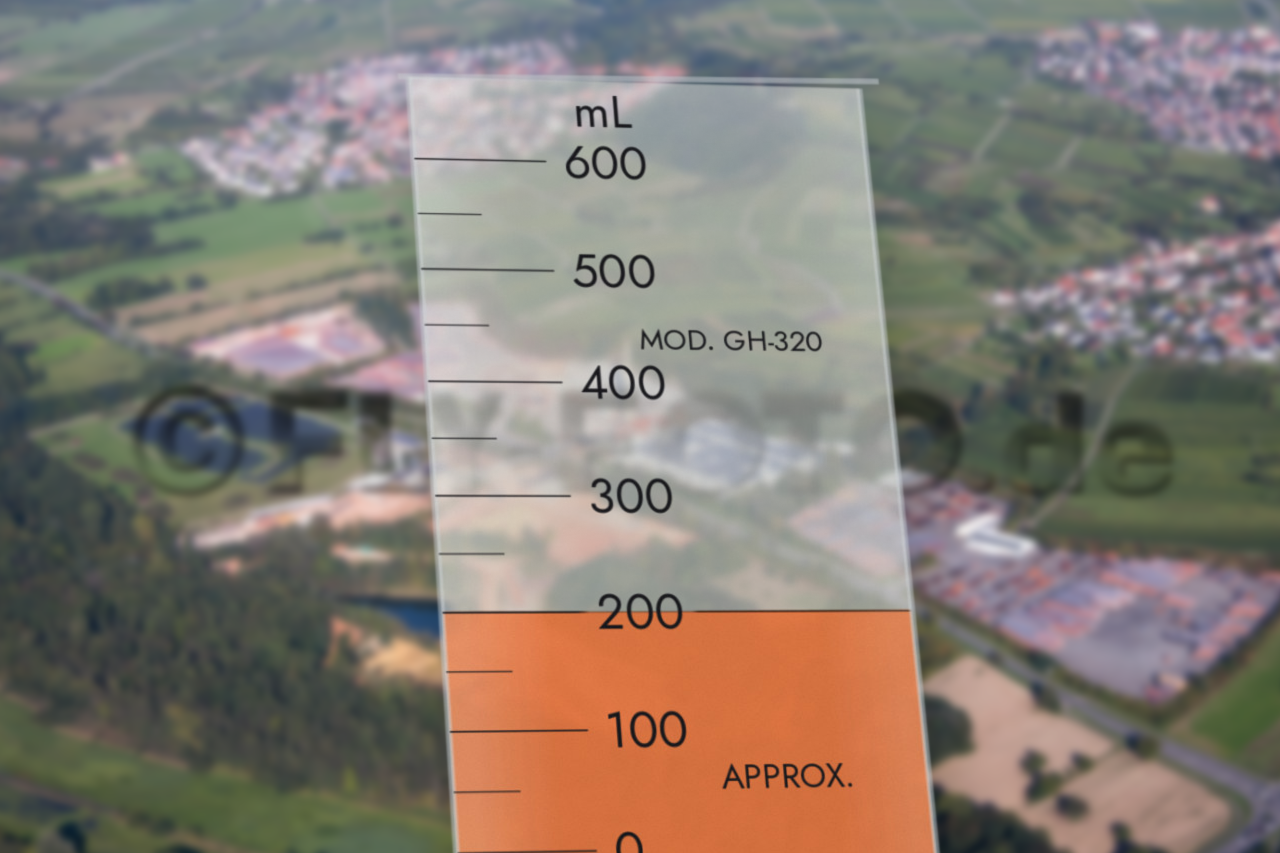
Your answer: 200 mL
